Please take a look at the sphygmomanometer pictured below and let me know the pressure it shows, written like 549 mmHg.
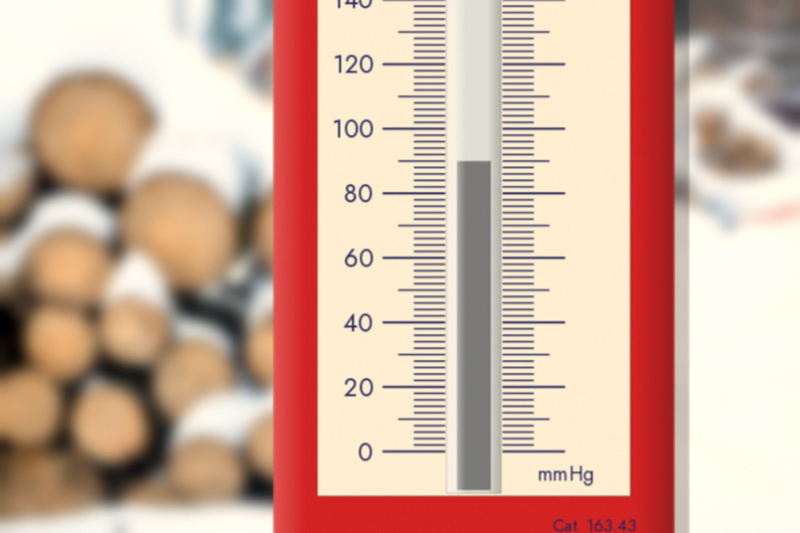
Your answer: 90 mmHg
